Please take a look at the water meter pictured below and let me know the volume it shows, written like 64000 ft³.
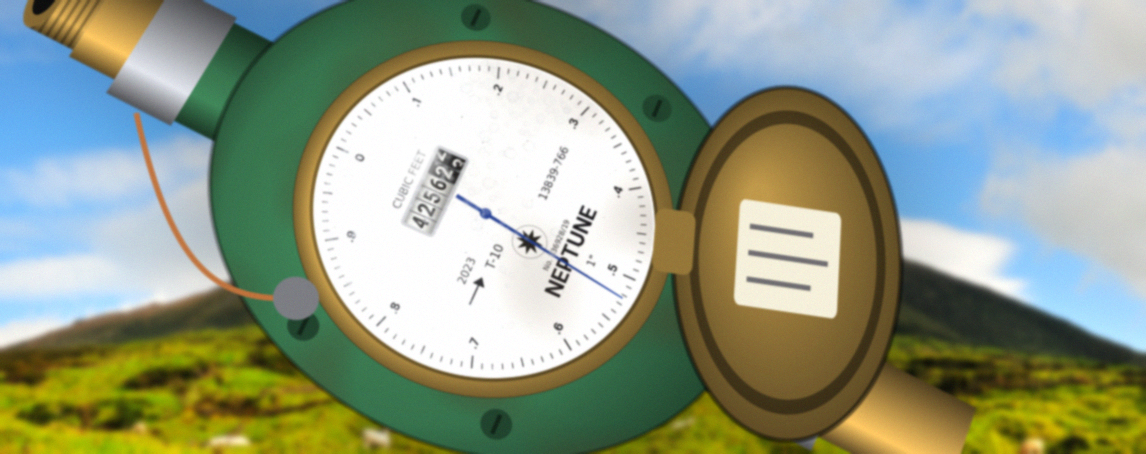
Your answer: 425622.52 ft³
